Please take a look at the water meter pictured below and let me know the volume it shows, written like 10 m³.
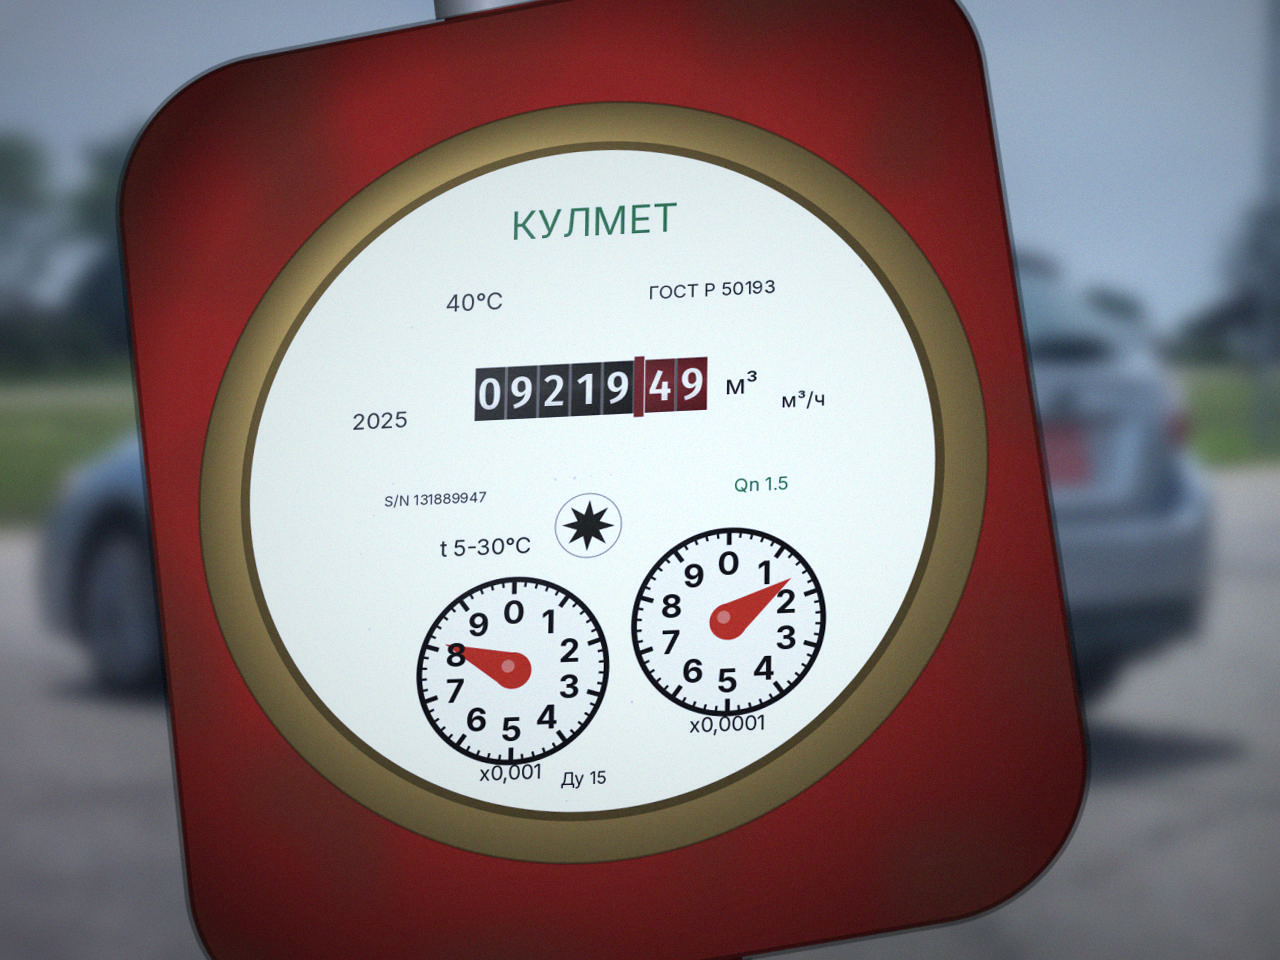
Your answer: 9219.4981 m³
